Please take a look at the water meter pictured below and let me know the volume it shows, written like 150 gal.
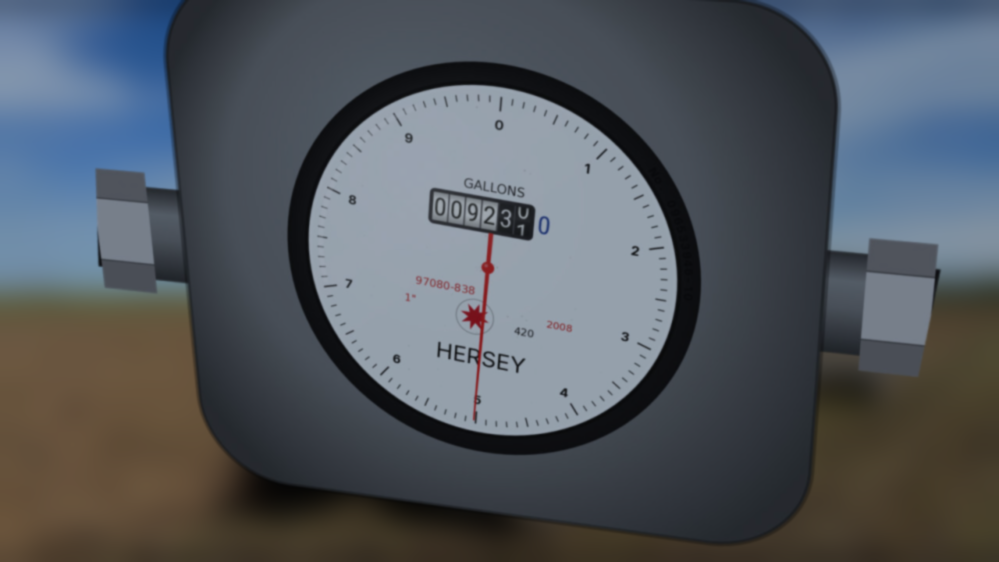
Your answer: 92305.0 gal
